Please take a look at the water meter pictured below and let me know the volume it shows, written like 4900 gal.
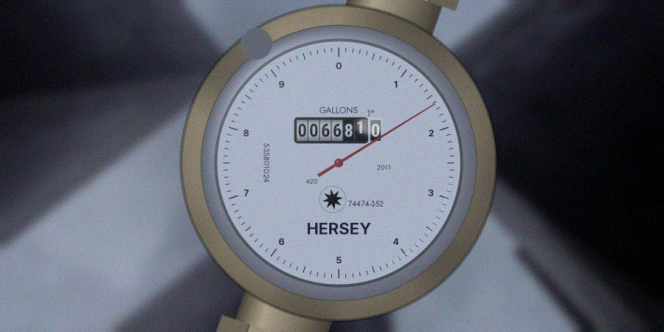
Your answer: 66811.6 gal
